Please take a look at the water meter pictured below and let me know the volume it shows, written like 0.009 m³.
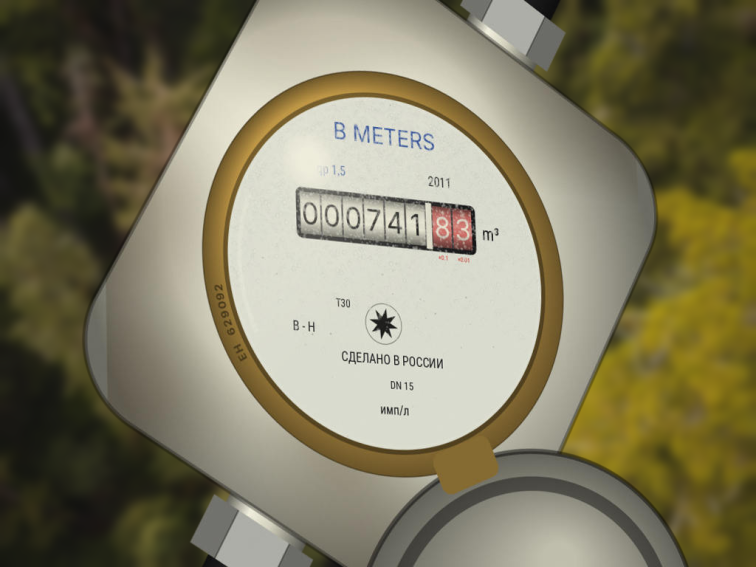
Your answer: 741.83 m³
